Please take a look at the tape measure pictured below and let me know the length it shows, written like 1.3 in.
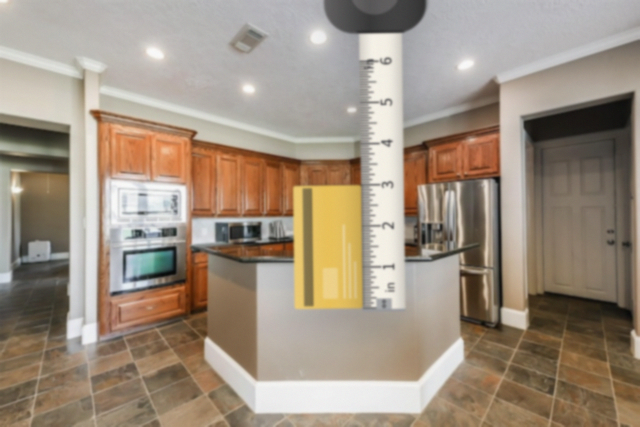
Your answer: 3 in
